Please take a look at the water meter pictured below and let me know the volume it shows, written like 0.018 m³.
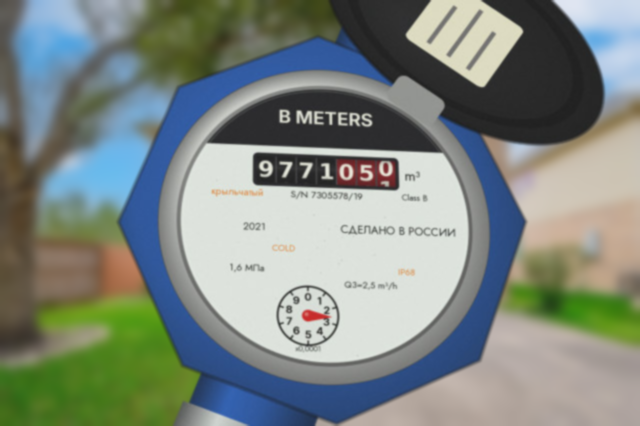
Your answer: 9771.0502 m³
